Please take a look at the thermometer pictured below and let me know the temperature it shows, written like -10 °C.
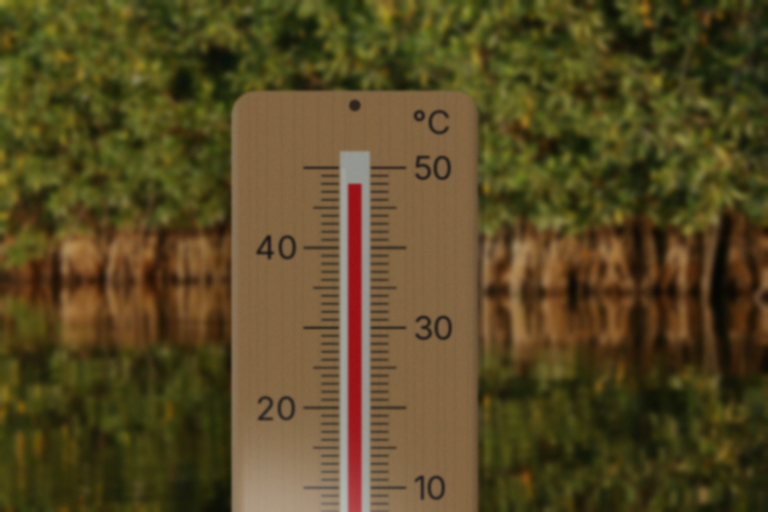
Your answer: 48 °C
